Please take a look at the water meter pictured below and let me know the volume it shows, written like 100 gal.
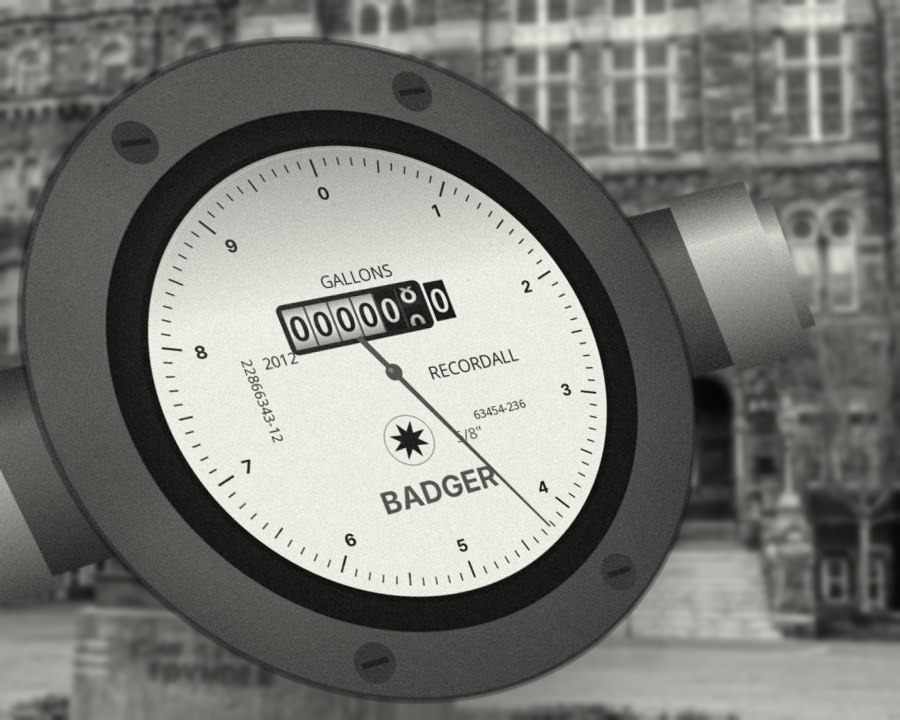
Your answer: 84.2 gal
